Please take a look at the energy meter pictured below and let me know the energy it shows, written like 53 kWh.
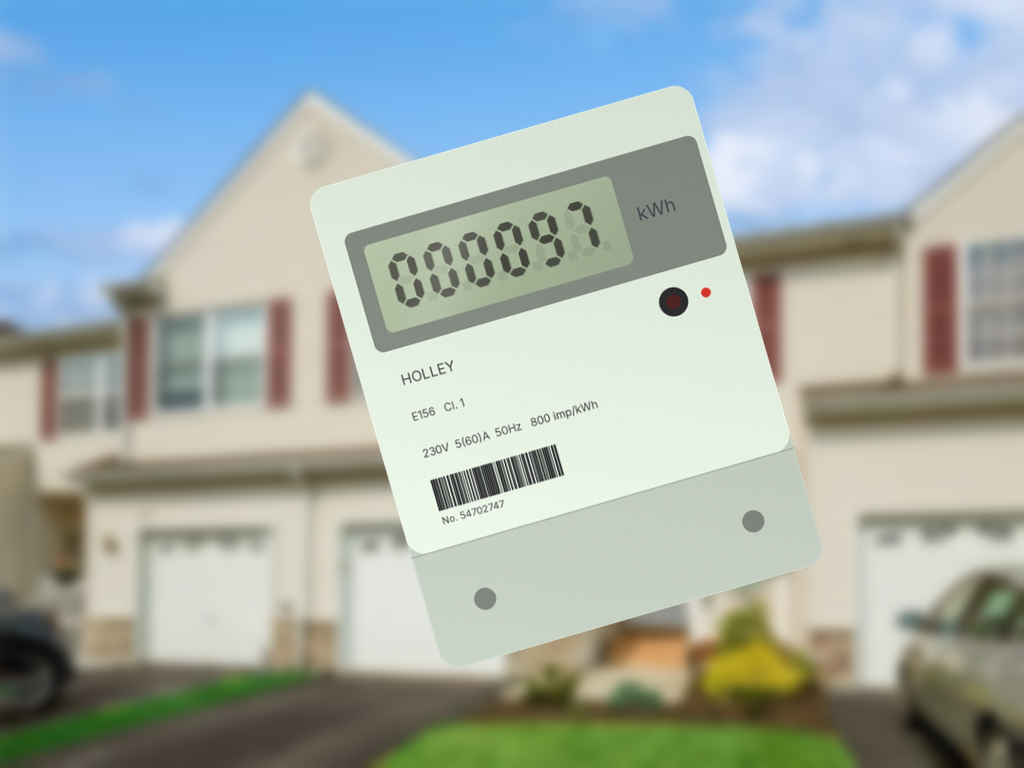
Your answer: 97 kWh
